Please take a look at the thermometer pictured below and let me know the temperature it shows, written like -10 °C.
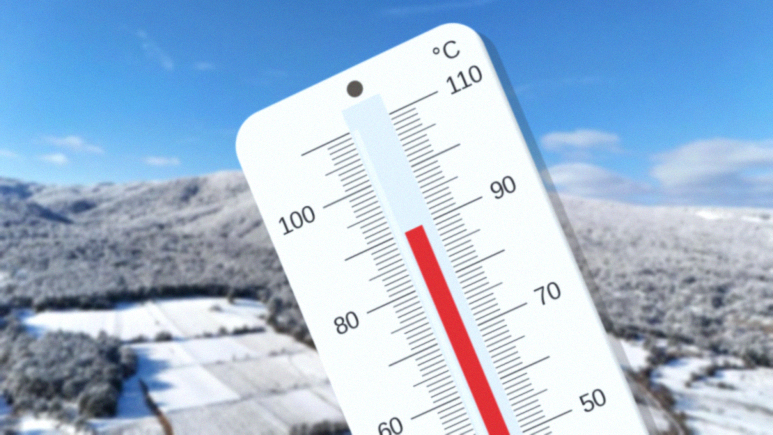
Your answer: 90 °C
